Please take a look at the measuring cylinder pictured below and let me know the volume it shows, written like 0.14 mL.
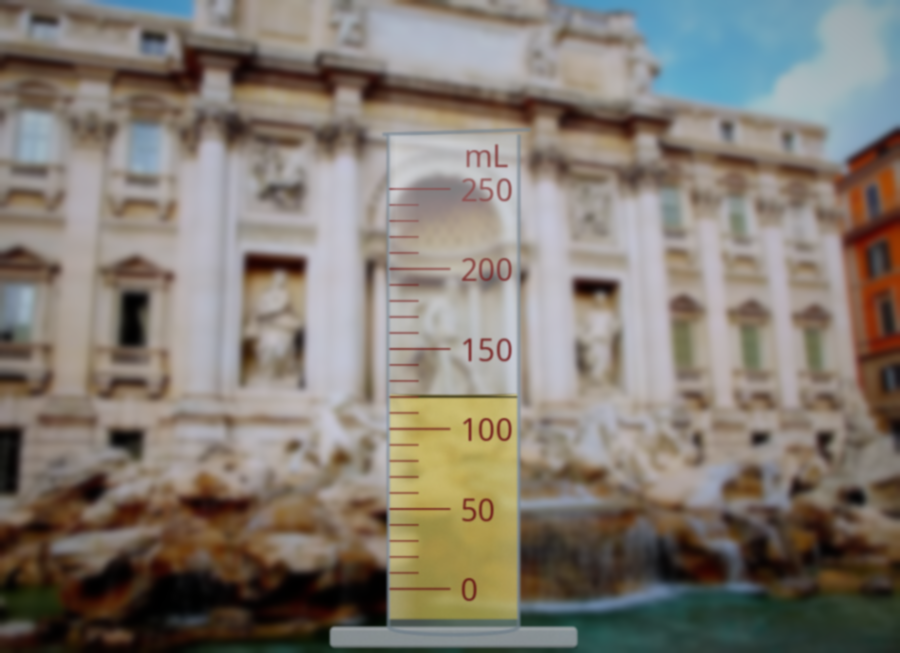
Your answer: 120 mL
